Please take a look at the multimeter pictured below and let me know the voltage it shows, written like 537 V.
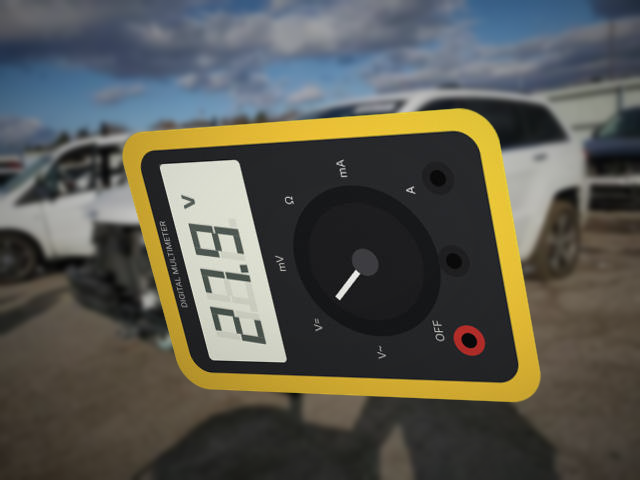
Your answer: 27.9 V
